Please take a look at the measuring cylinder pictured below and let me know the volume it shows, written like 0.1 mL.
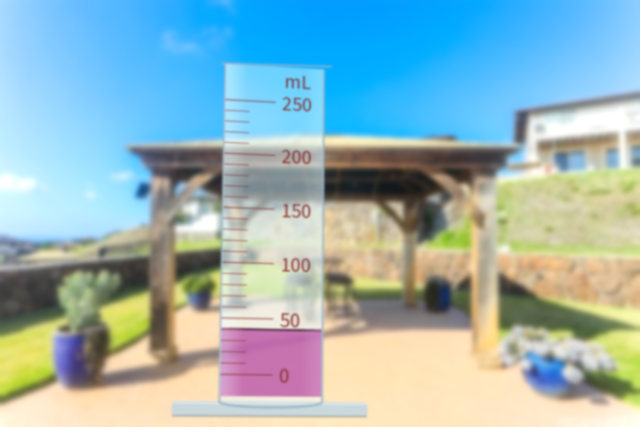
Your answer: 40 mL
